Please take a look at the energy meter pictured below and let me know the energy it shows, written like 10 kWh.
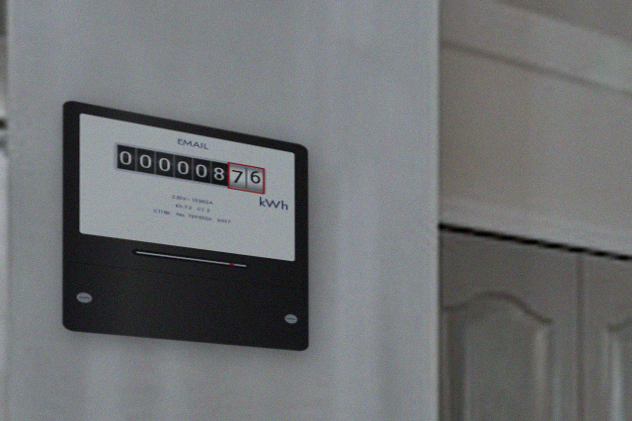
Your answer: 8.76 kWh
